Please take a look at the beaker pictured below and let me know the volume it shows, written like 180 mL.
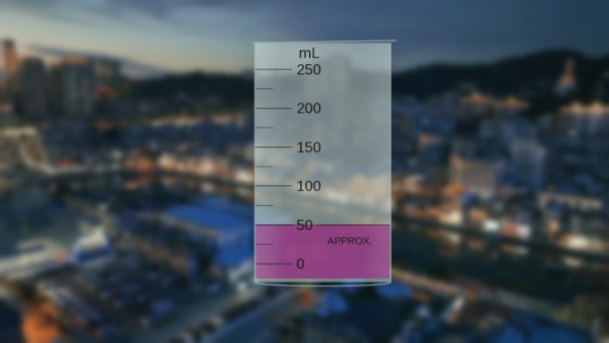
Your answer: 50 mL
